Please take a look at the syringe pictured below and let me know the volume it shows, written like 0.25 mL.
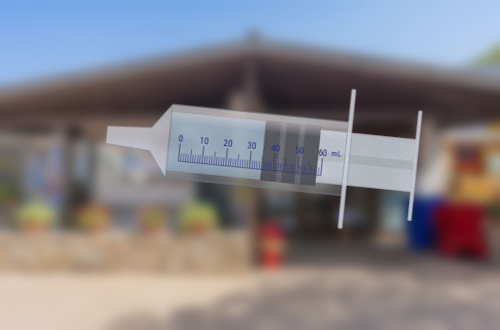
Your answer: 35 mL
